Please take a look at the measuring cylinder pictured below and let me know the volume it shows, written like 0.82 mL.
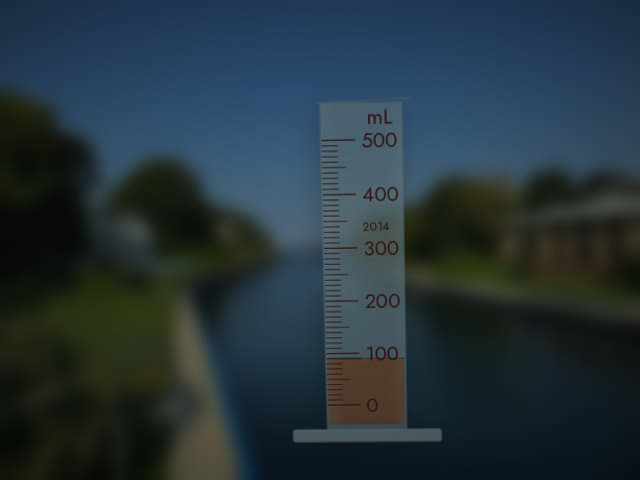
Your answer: 90 mL
